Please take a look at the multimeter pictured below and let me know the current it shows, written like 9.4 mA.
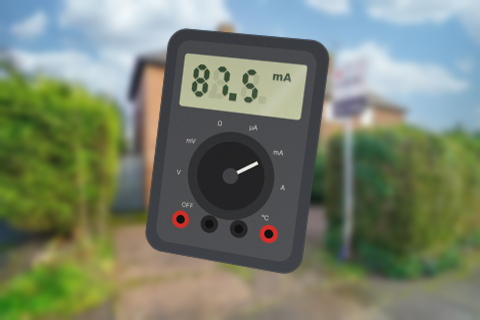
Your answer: 87.5 mA
